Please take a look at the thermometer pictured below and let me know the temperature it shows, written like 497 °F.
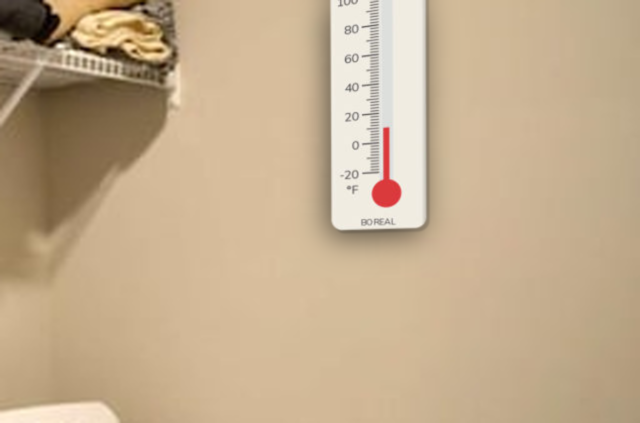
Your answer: 10 °F
